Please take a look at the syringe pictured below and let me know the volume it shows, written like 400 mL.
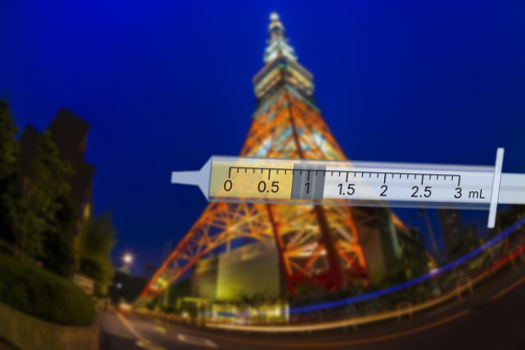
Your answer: 0.8 mL
